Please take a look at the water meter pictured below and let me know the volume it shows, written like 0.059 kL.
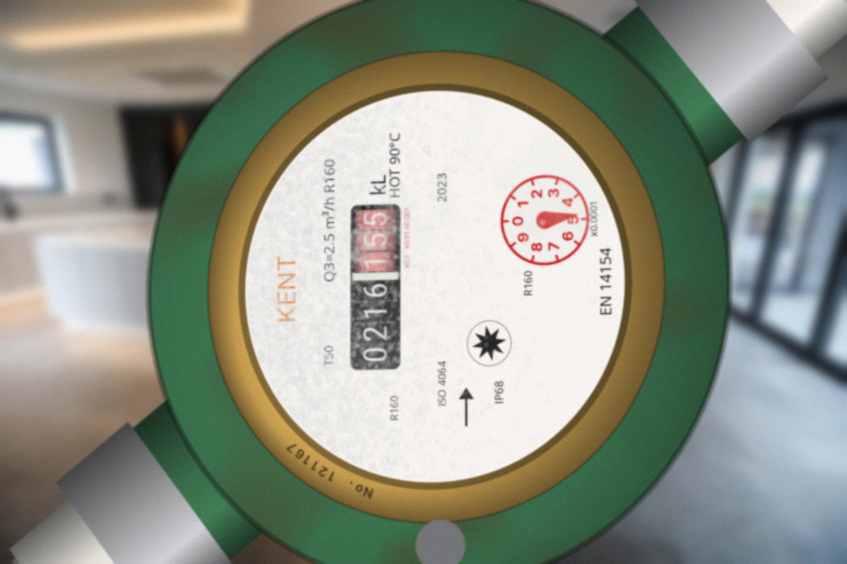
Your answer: 216.1554 kL
